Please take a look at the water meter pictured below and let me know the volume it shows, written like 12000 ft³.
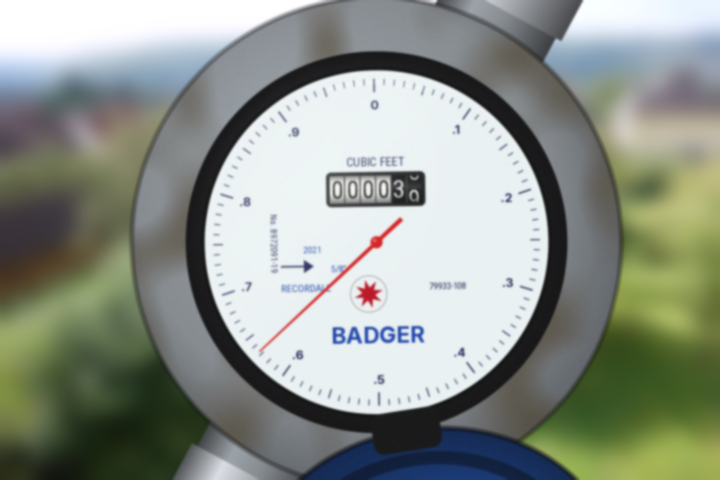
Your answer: 38.63 ft³
